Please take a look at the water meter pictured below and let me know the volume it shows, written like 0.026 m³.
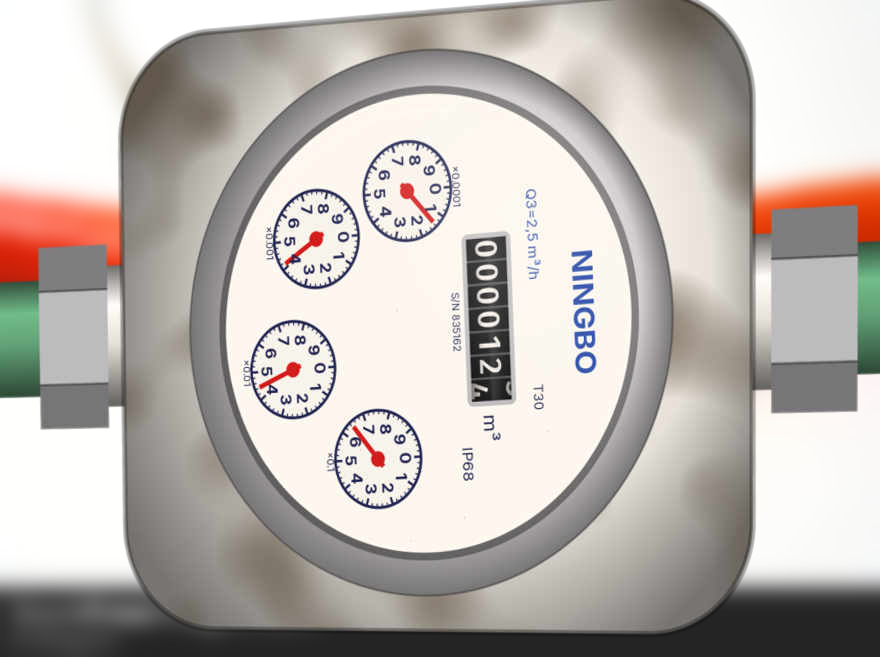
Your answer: 123.6441 m³
